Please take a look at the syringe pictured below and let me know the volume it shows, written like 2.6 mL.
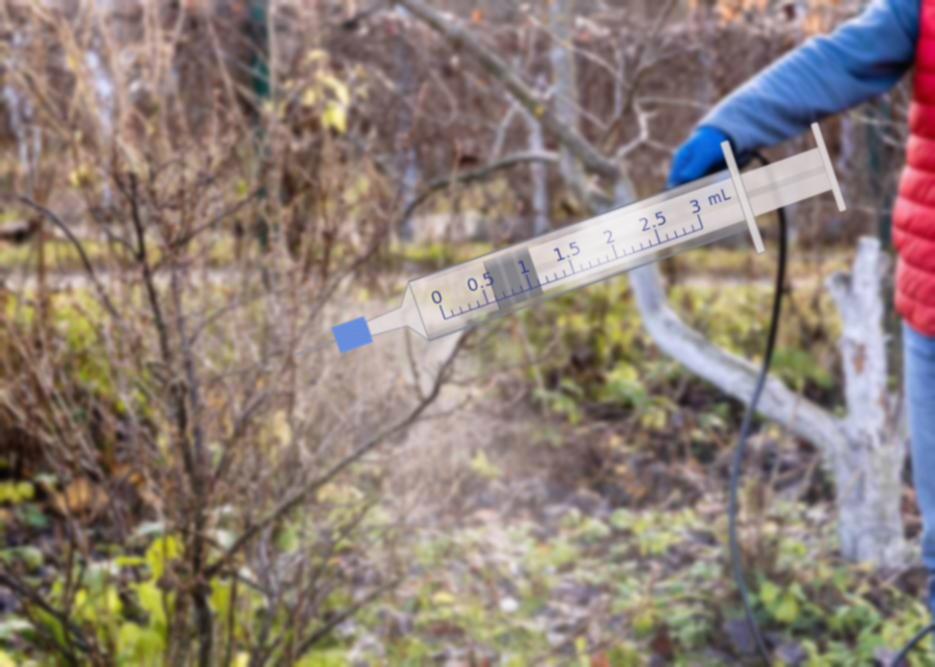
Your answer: 0.6 mL
